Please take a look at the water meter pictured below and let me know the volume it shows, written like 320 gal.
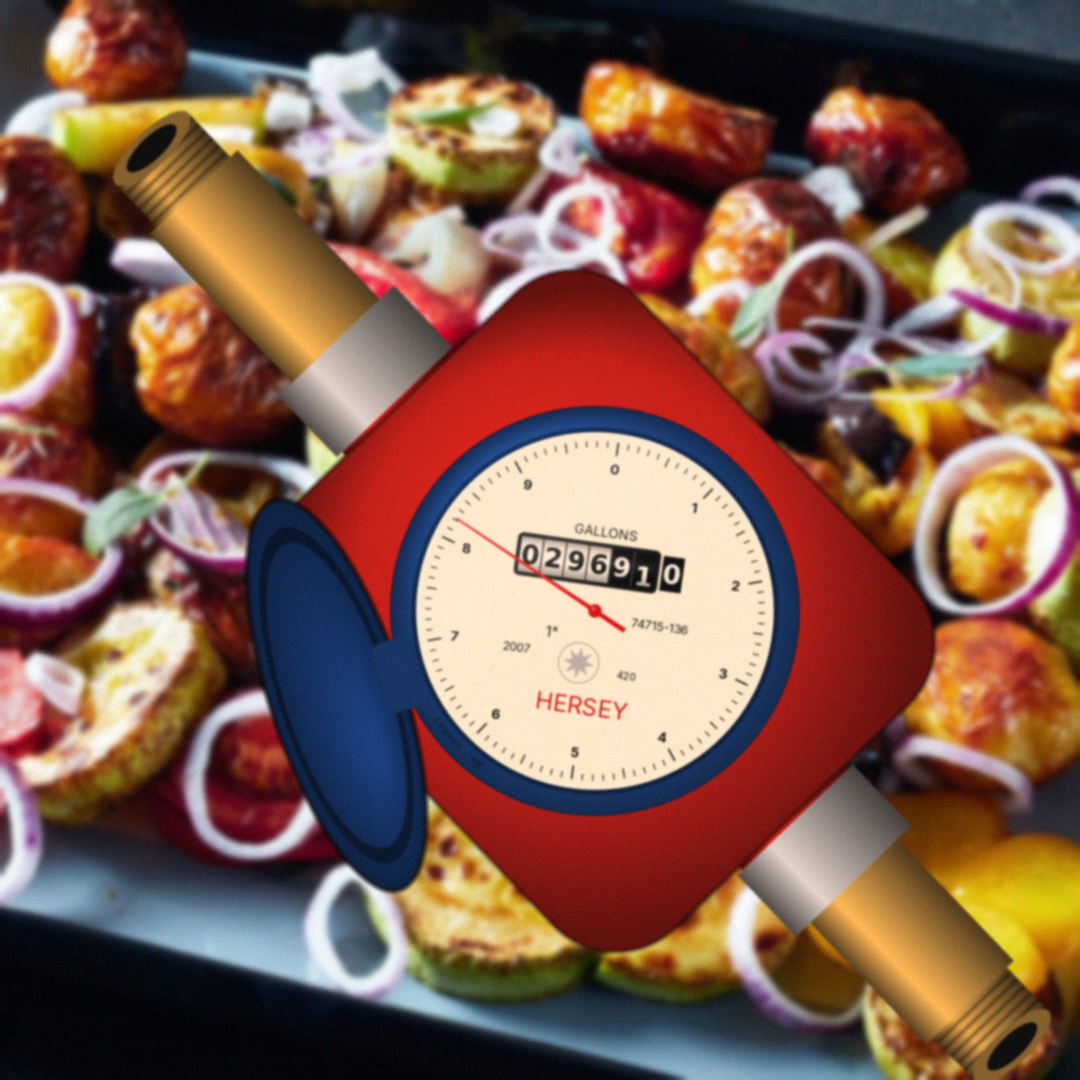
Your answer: 296908.2 gal
